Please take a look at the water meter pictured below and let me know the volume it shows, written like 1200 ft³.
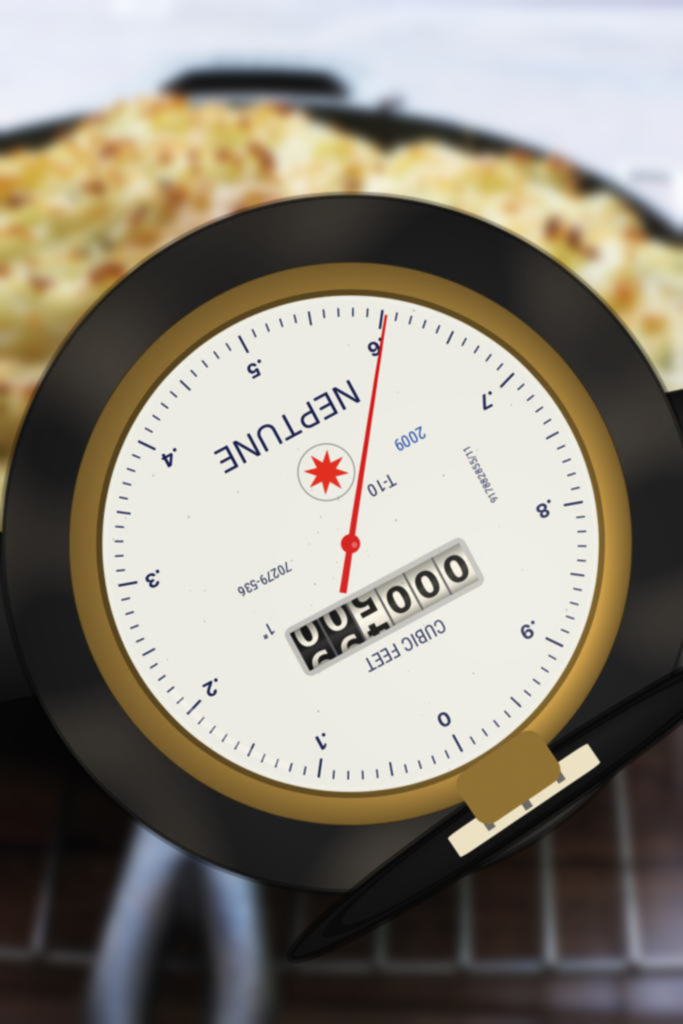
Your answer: 499.60 ft³
